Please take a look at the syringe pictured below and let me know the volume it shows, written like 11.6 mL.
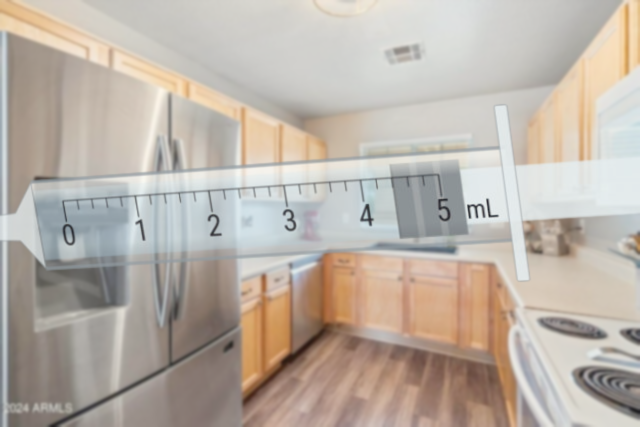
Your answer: 4.4 mL
